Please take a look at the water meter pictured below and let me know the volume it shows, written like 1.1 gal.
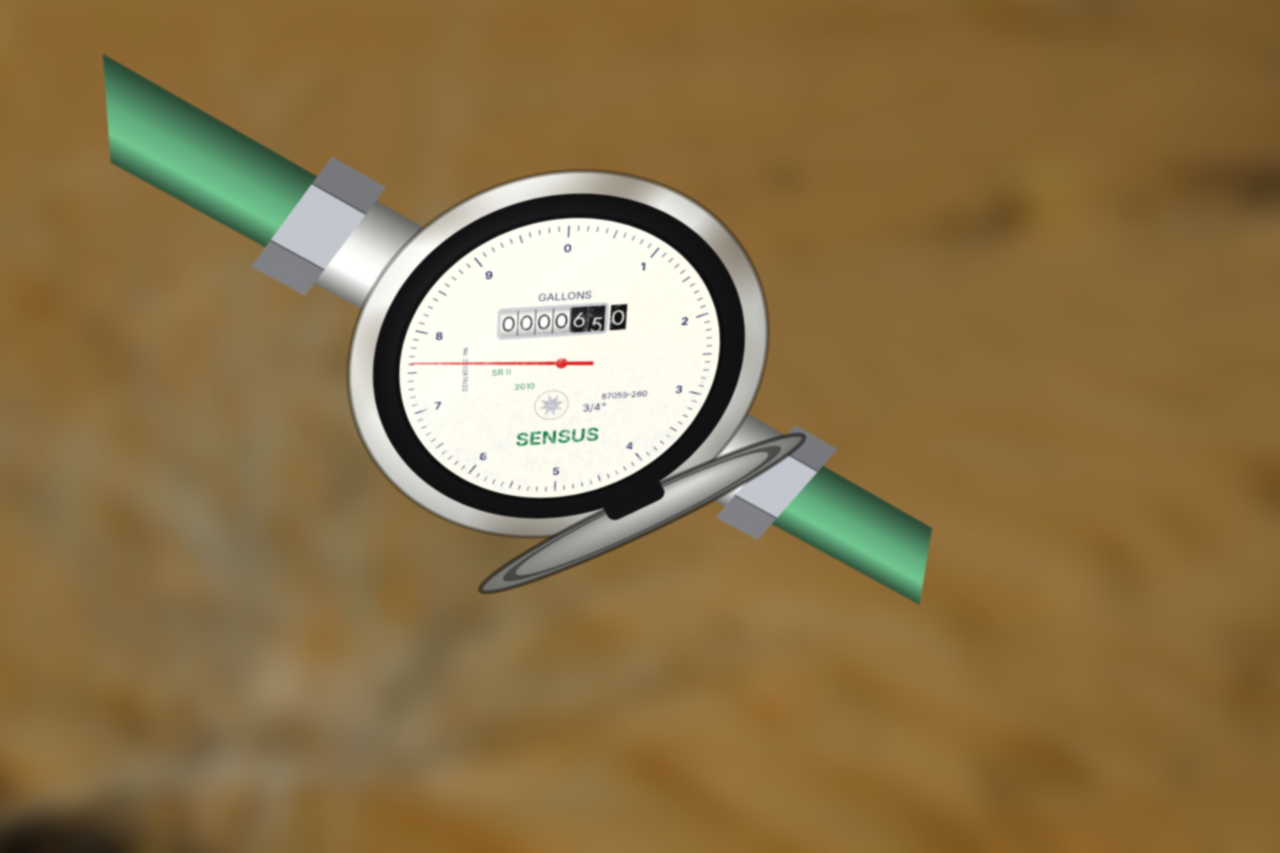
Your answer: 647.6 gal
